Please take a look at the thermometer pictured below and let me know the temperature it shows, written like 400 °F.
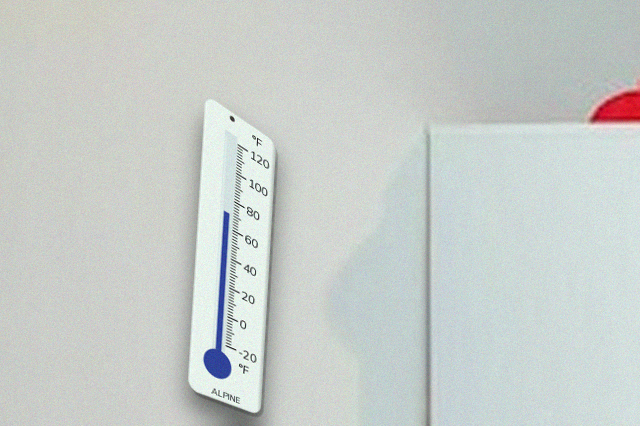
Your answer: 70 °F
